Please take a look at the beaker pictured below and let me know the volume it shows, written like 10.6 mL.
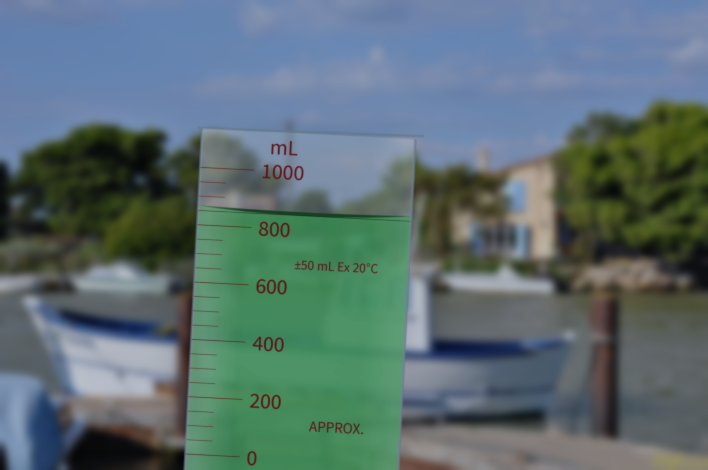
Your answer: 850 mL
